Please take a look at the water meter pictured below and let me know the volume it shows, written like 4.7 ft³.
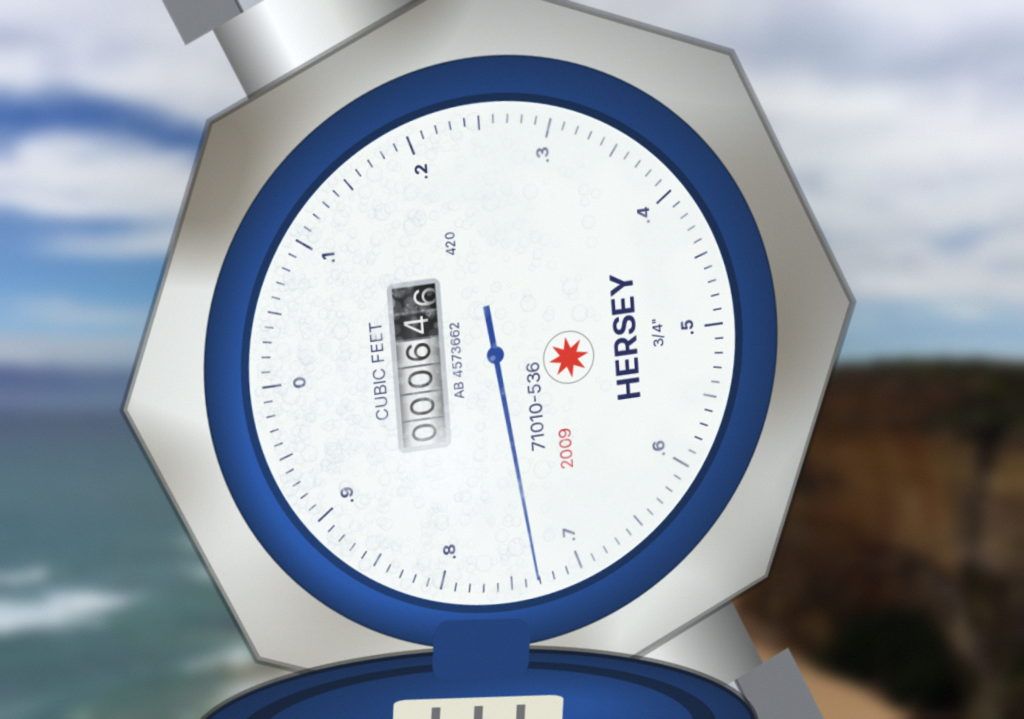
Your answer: 645.73 ft³
